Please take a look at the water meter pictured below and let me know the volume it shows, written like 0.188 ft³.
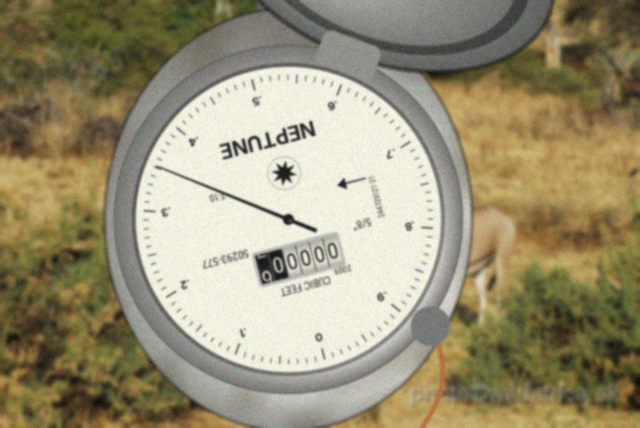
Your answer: 6.35 ft³
